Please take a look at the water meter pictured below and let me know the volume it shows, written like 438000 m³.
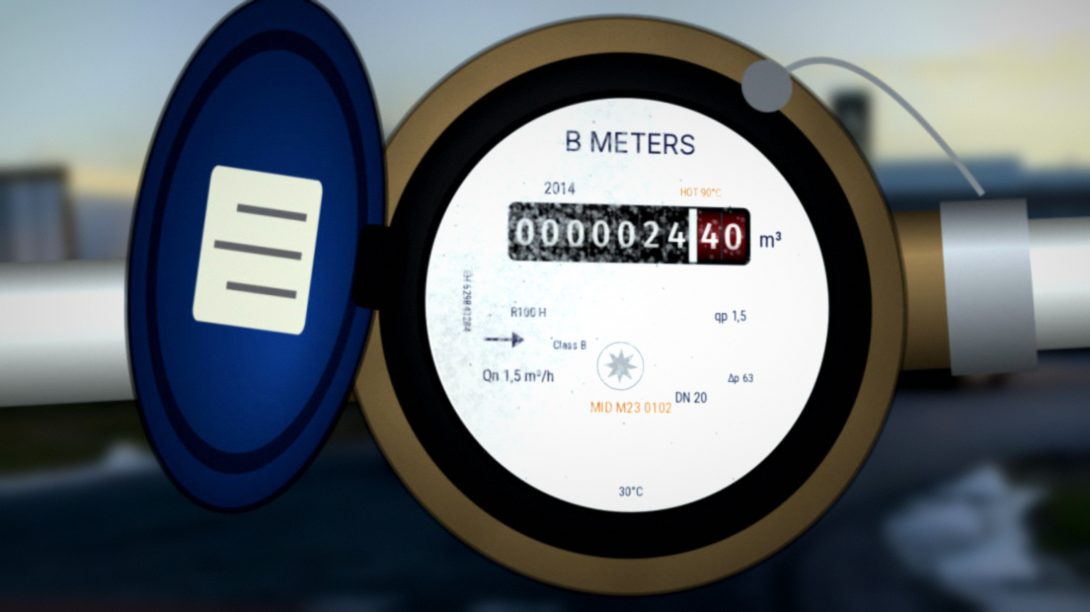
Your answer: 24.40 m³
